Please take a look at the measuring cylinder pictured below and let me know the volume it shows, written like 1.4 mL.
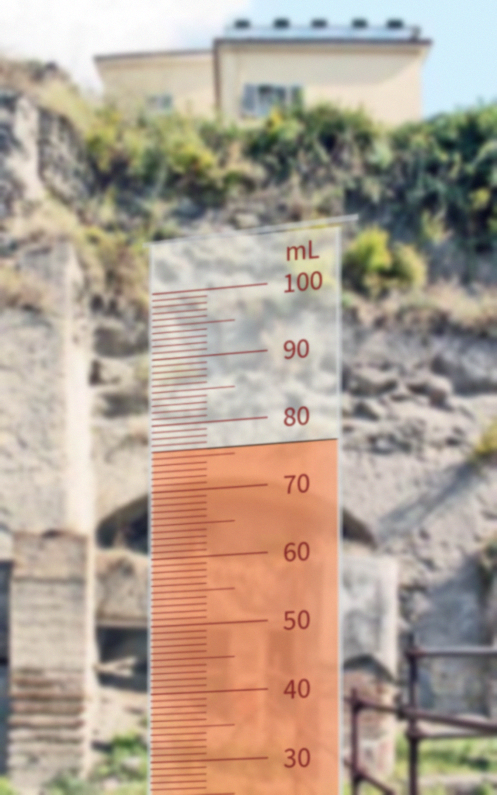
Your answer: 76 mL
